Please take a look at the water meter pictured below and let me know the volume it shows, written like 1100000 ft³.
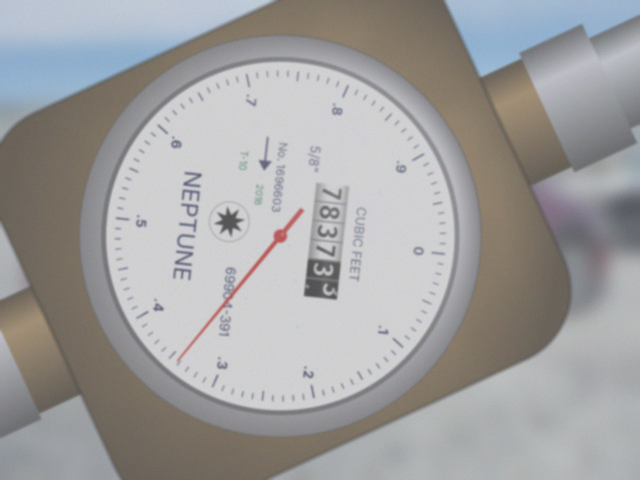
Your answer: 783733.34 ft³
